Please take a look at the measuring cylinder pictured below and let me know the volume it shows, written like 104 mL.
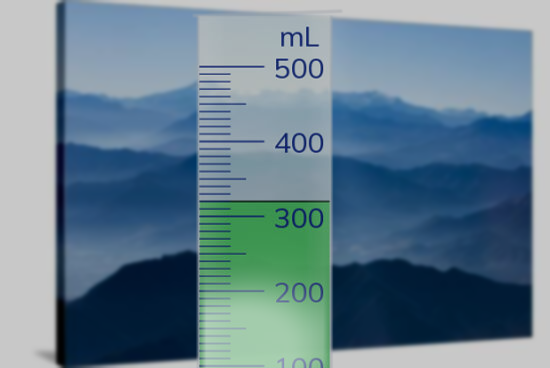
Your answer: 320 mL
